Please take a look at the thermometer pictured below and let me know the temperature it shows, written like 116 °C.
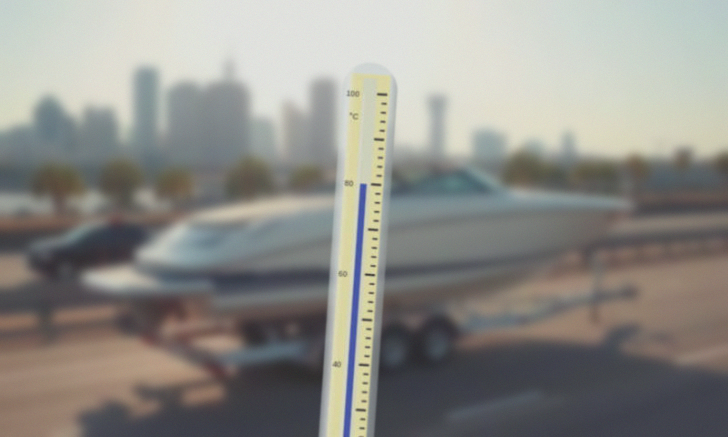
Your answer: 80 °C
